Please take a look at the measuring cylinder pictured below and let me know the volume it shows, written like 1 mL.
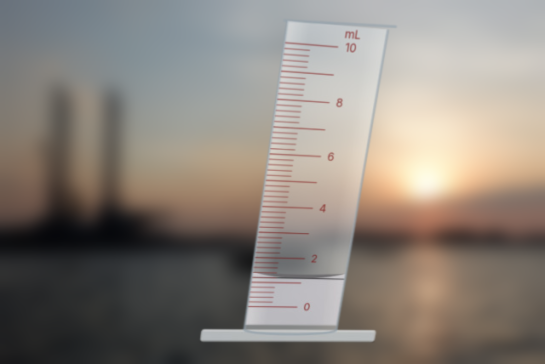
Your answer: 1.2 mL
